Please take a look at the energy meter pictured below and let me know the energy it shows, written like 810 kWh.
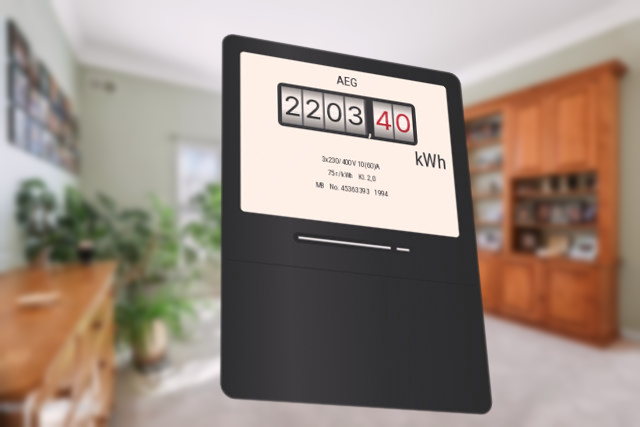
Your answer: 2203.40 kWh
